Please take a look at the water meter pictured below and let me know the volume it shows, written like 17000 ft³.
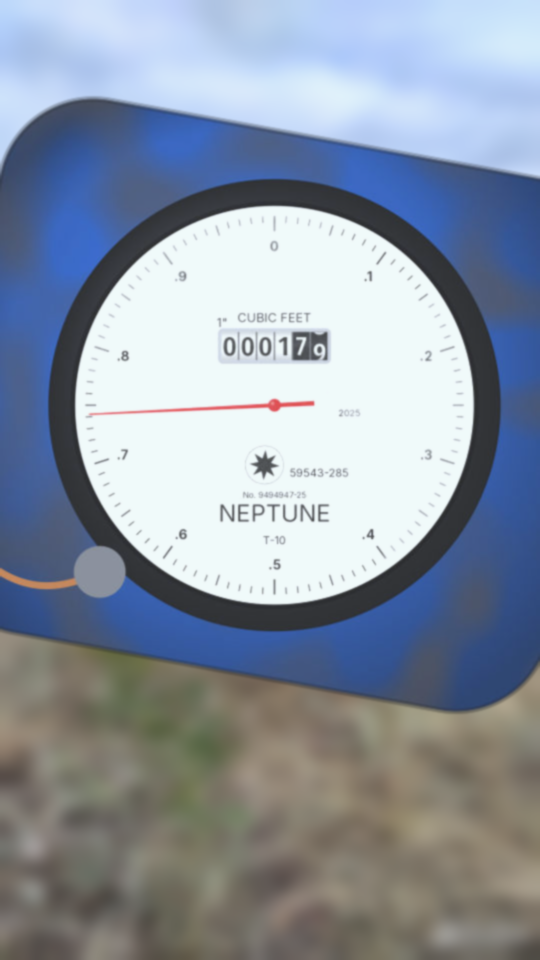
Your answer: 178.74 ft³
